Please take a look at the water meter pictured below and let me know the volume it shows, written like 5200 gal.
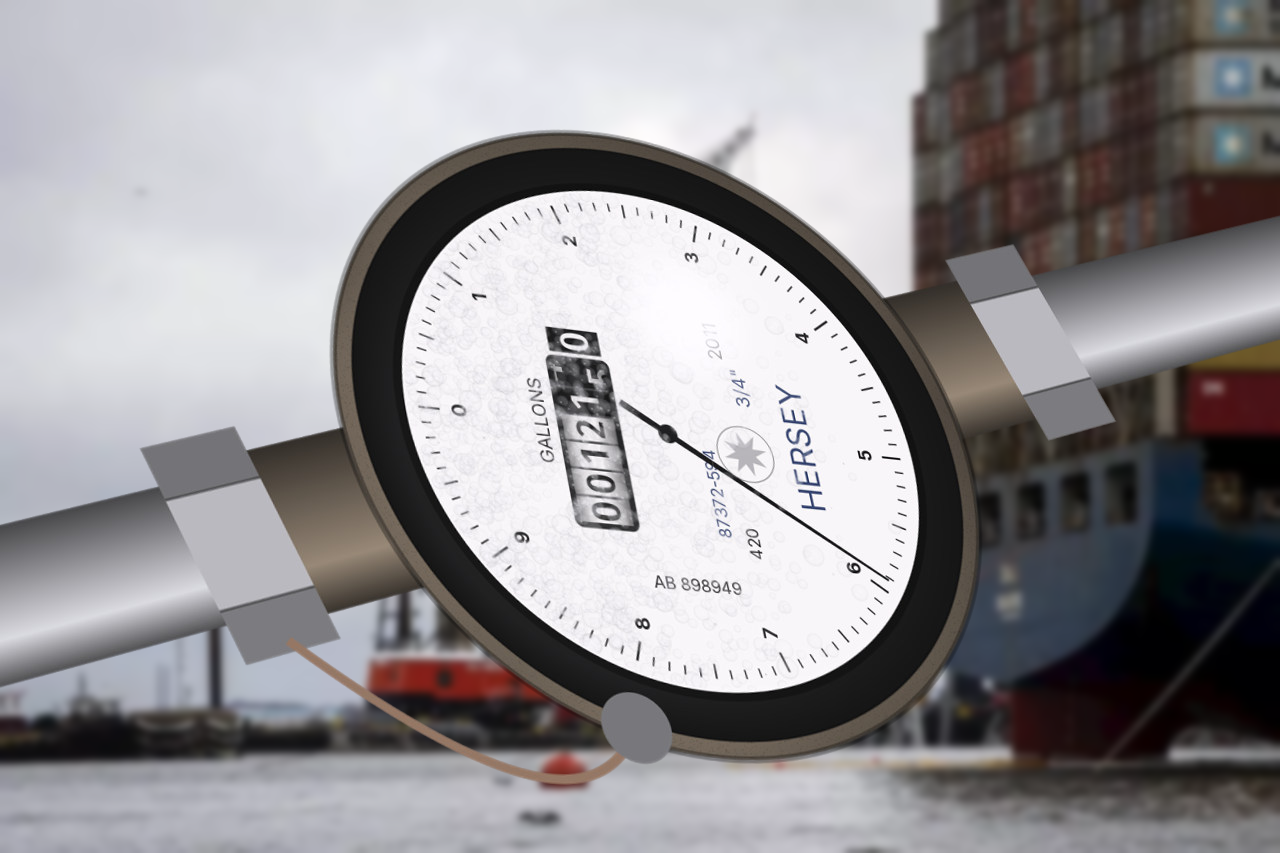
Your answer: 12145.9 gal
